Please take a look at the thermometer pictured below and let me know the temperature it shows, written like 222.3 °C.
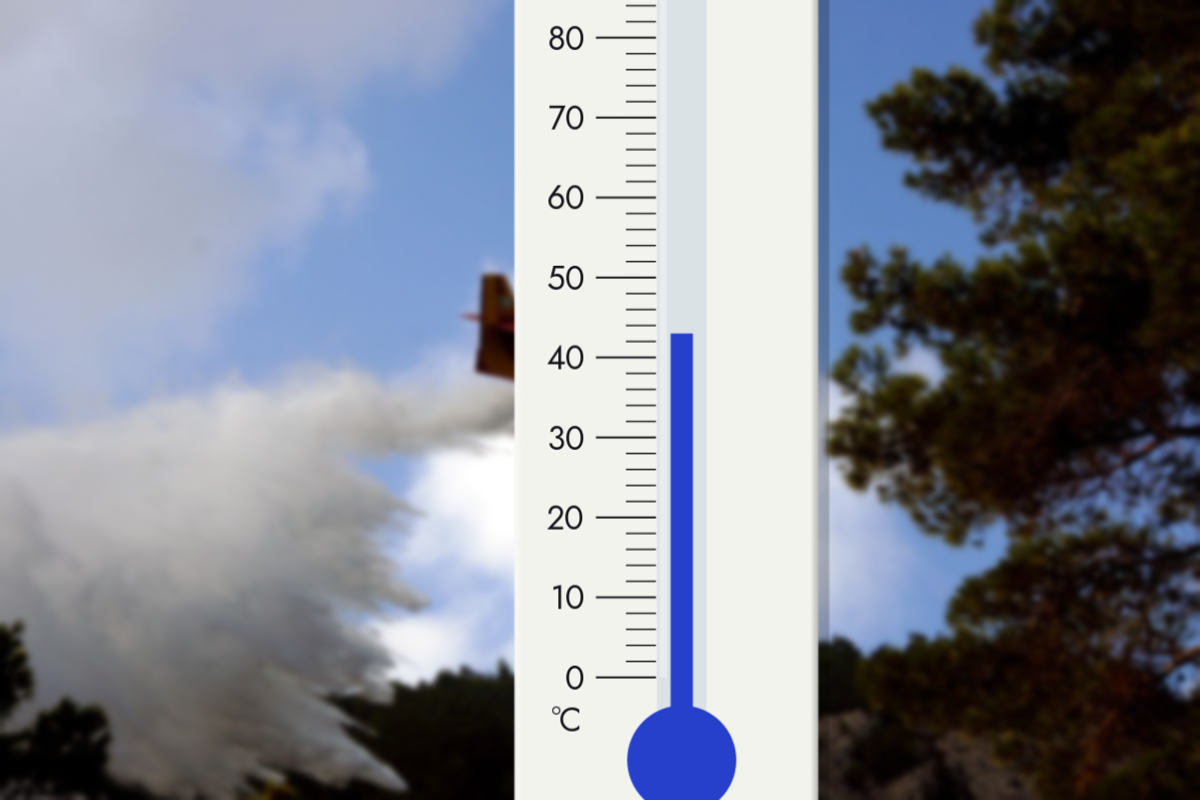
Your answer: 43 °C
